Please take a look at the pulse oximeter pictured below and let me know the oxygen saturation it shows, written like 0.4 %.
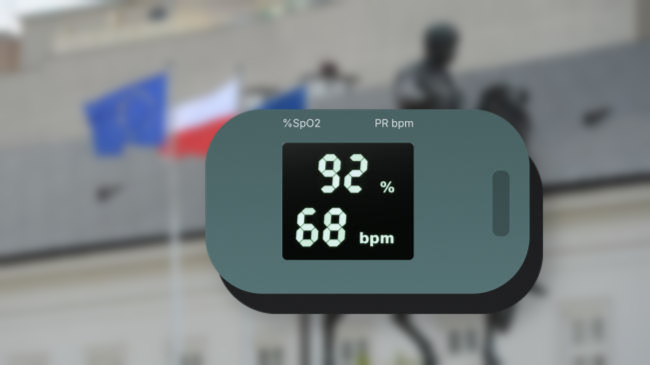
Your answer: 92 %
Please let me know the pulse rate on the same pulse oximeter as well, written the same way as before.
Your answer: 68 bpm
